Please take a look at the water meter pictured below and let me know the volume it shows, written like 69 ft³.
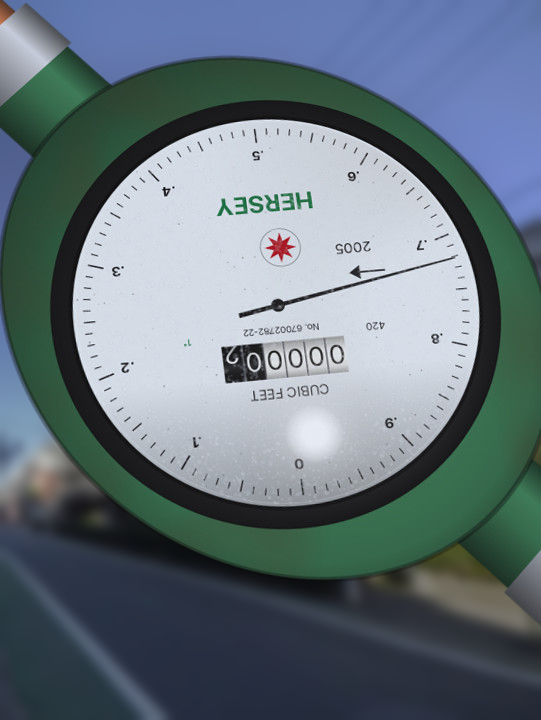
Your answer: 1.72 ft³
